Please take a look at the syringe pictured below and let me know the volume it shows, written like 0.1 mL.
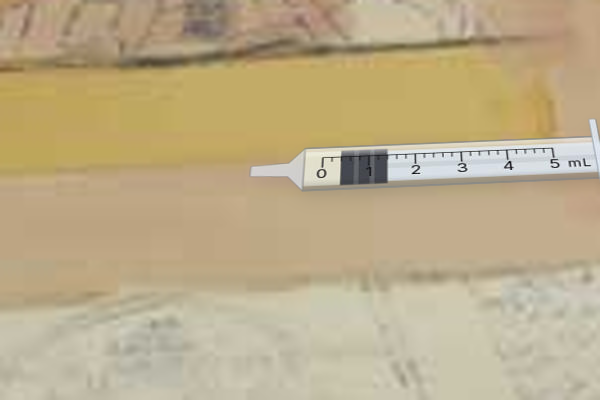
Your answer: 0.4 mL
